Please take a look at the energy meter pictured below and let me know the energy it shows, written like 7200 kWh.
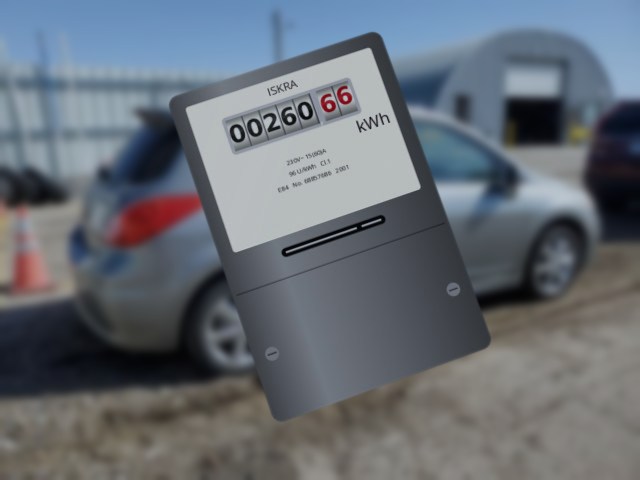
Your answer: 260.66 kWh
